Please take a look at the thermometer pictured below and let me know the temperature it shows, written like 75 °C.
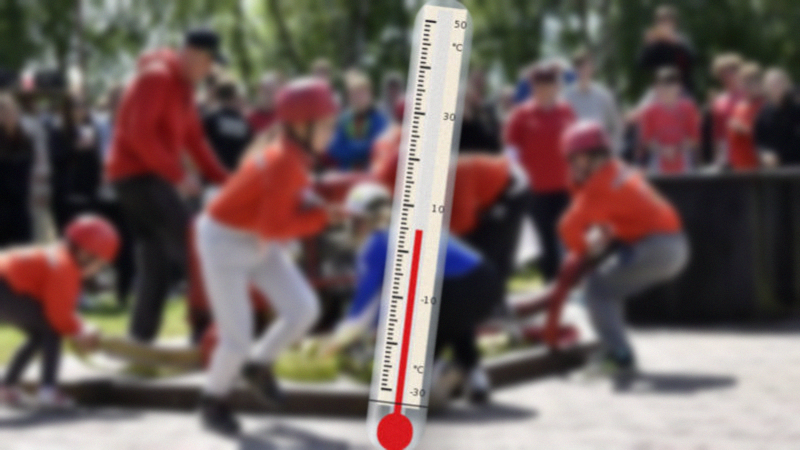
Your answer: 5 °C
